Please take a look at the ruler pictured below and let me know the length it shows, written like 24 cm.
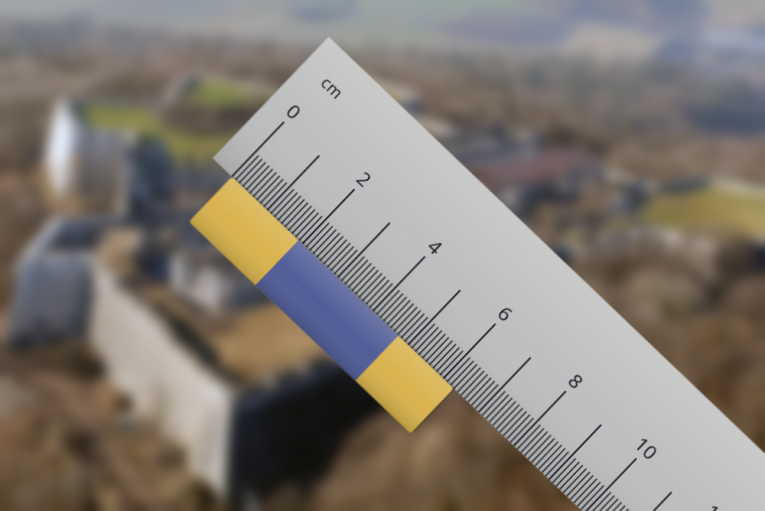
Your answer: 6.3 cm
